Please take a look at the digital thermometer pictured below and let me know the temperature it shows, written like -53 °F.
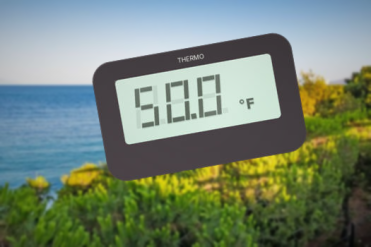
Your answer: 50.0 °F
